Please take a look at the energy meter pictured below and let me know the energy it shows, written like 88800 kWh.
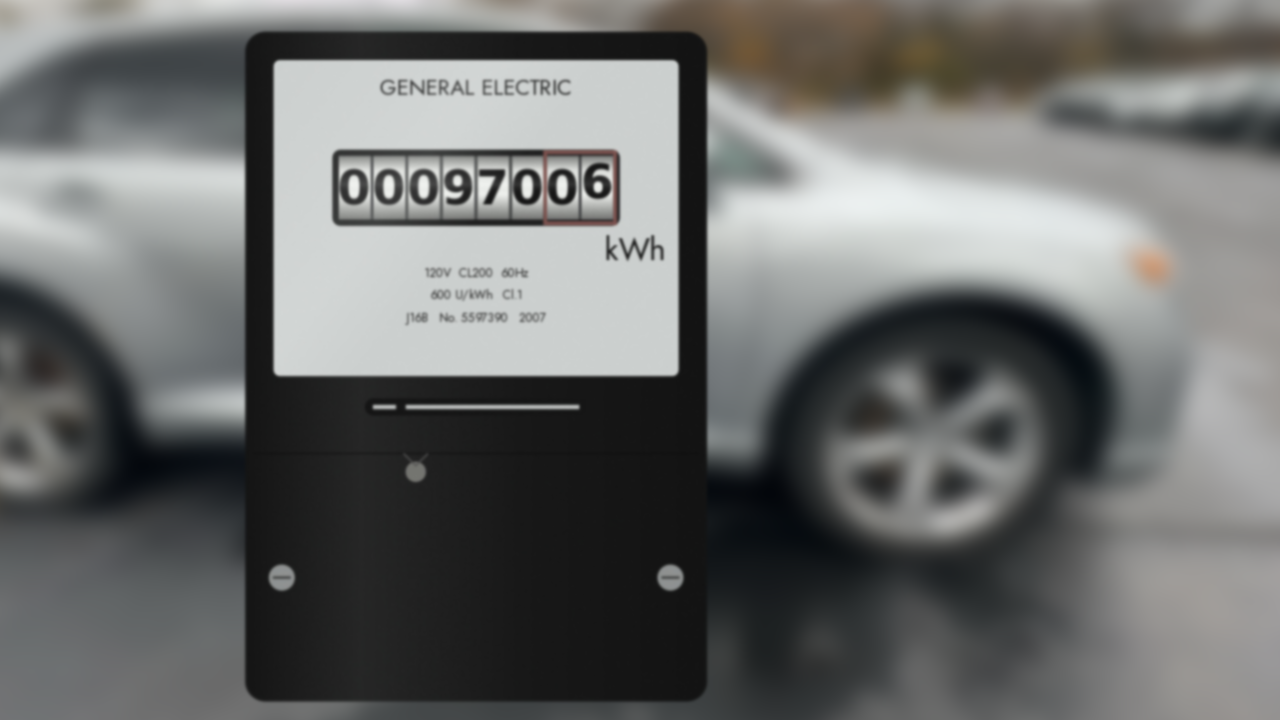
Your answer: 970.06 kWh
